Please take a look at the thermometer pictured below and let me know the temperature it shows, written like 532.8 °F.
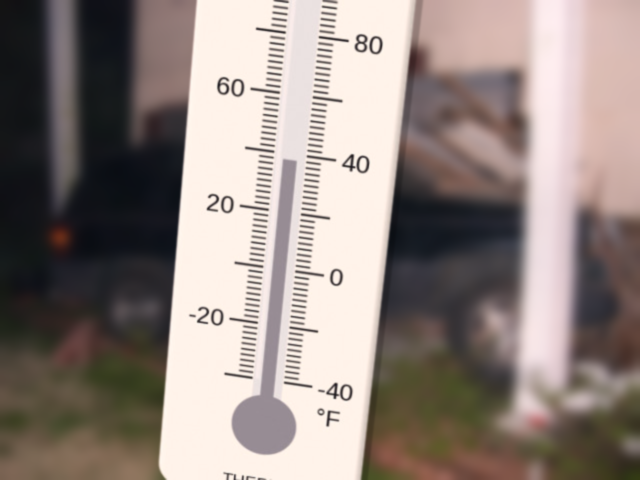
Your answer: 38 °F
